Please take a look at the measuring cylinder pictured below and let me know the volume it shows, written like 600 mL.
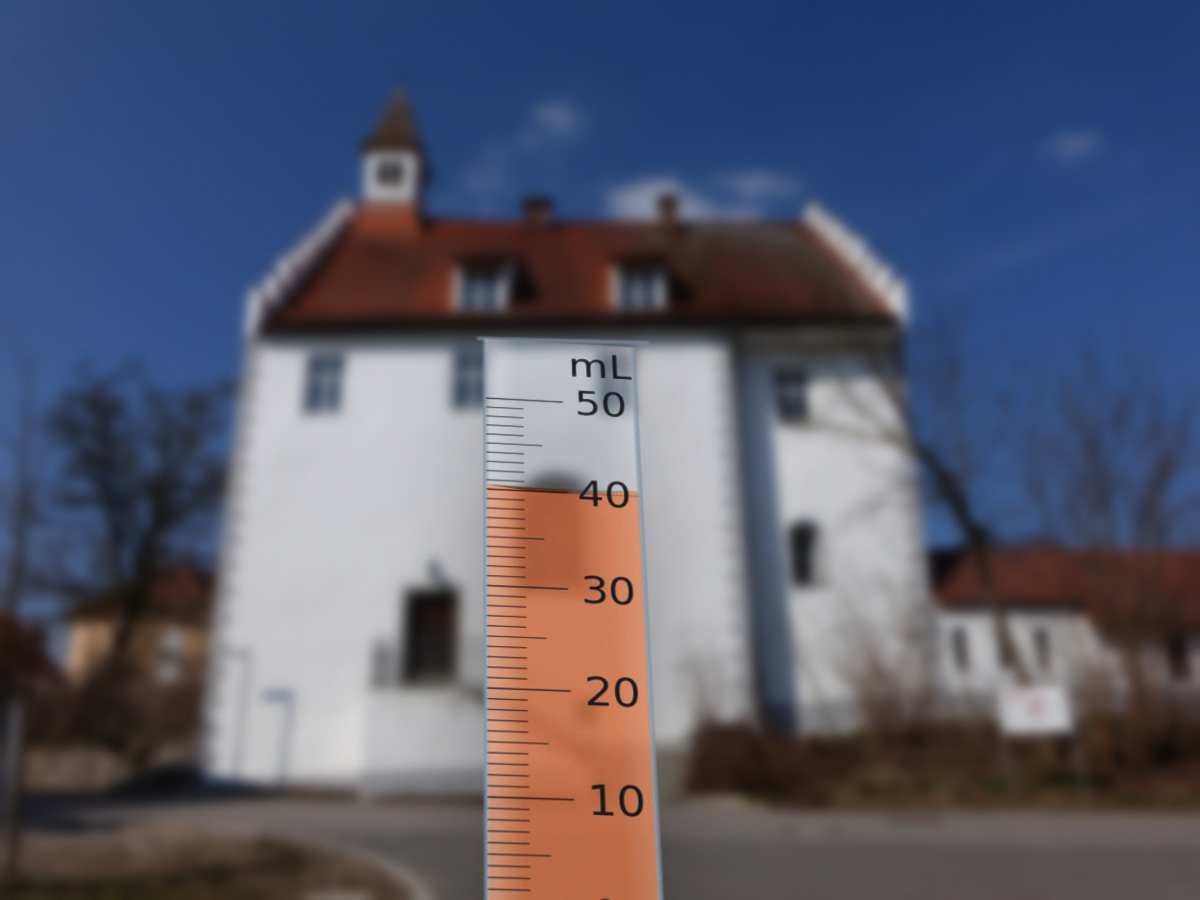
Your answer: 40 mL
